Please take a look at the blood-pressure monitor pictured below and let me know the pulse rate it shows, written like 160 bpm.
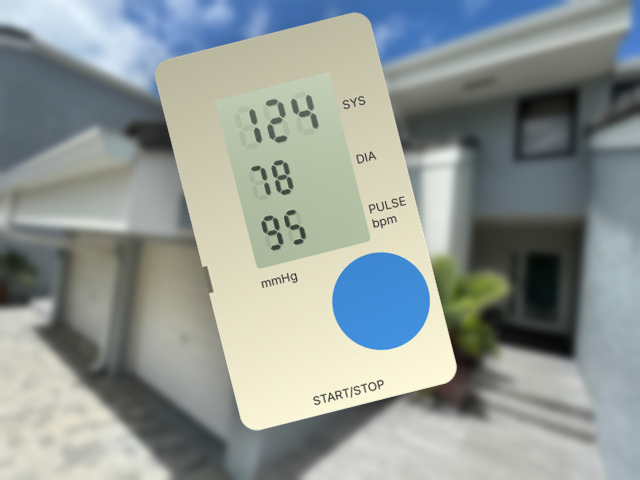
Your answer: 95 bpm
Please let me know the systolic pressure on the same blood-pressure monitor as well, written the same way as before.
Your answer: 124 mmHg
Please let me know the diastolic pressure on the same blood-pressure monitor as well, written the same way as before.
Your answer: 78 mmHg
